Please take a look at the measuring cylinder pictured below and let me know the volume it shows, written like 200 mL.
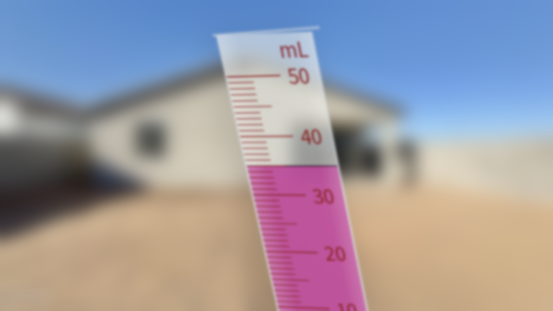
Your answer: 35 mL
